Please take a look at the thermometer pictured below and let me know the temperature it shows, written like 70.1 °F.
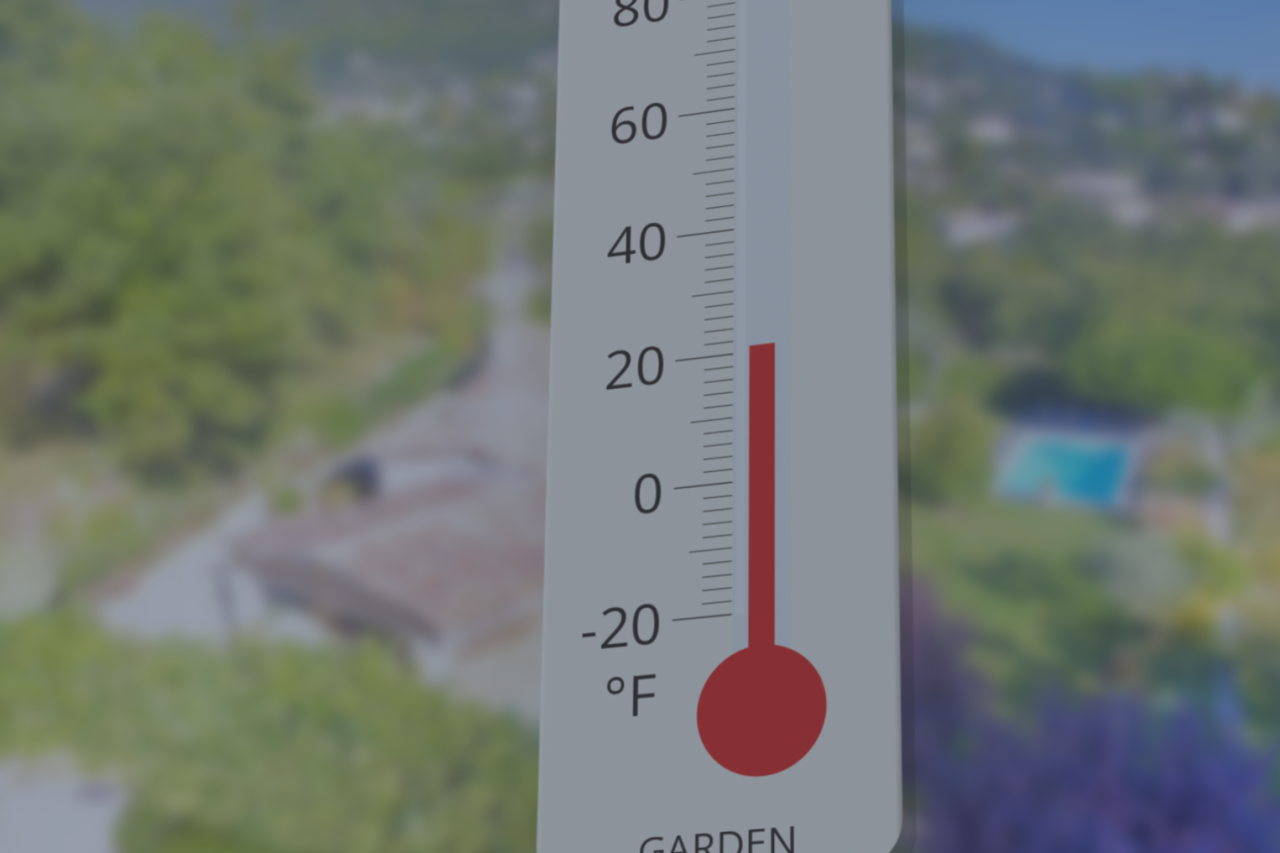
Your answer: 21 °F
